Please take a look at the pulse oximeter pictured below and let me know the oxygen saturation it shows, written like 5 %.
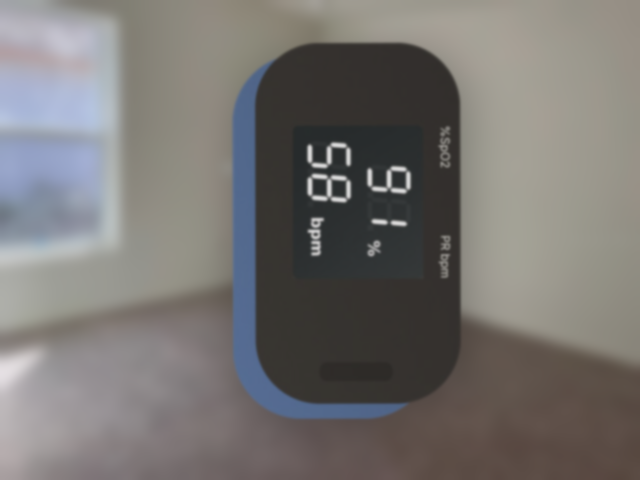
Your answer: 91 %
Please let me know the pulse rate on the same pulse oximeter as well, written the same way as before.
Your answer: 58 bpm
